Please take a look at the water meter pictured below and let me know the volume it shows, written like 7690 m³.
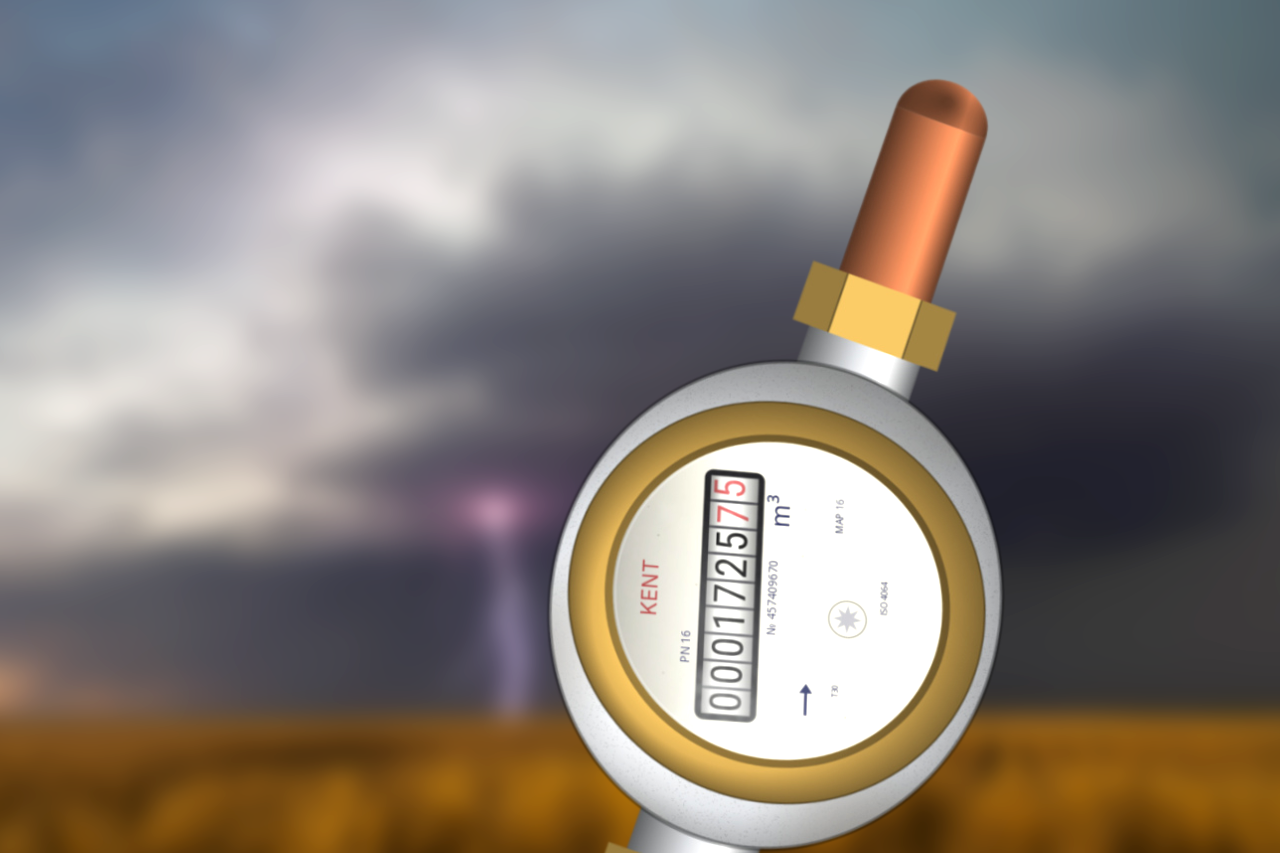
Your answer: 1725.75 m³
